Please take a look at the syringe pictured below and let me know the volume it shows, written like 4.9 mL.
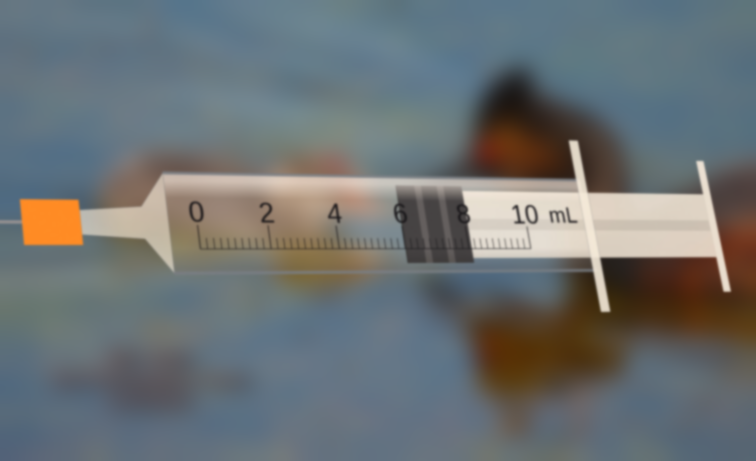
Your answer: 6 mL
